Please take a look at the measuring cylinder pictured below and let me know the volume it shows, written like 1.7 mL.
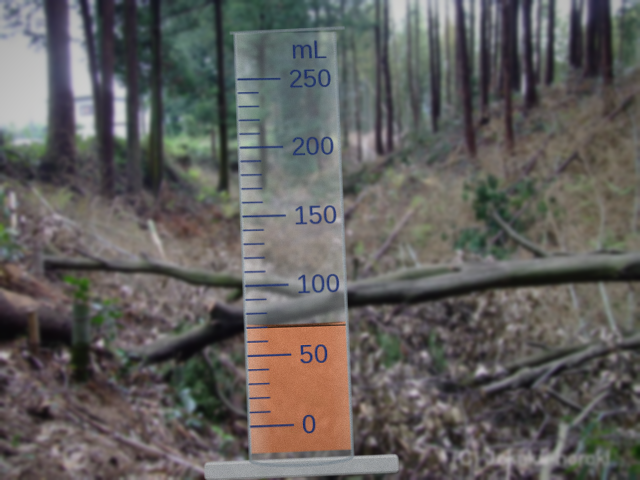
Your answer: 70 mL
